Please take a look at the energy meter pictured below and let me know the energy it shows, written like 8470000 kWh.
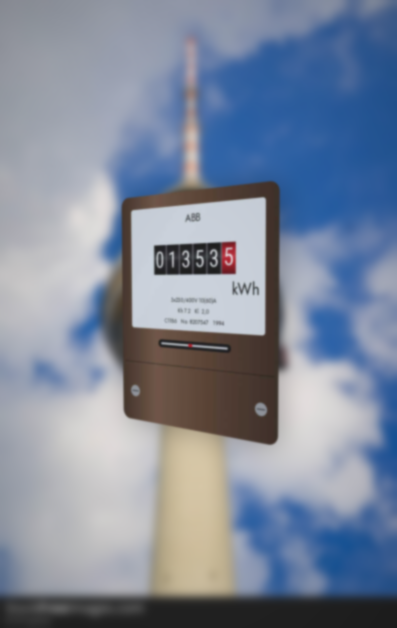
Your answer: 1353.5 kWh
